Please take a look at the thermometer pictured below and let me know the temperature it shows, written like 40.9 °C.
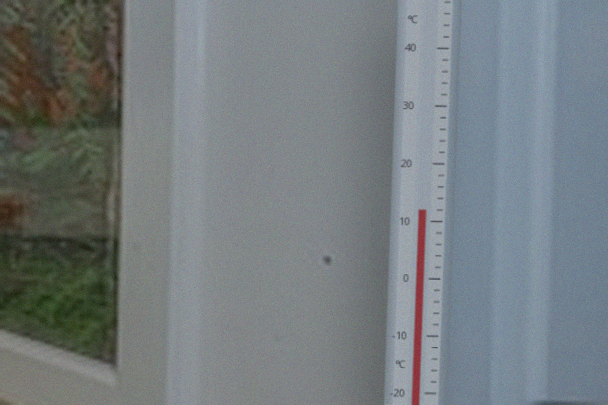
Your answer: 12 °C
